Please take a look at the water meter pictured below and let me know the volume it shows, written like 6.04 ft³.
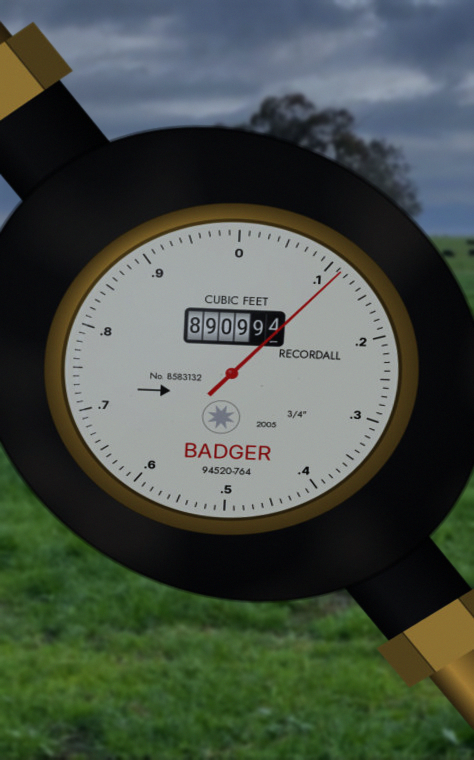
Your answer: 890994.11 ft³
